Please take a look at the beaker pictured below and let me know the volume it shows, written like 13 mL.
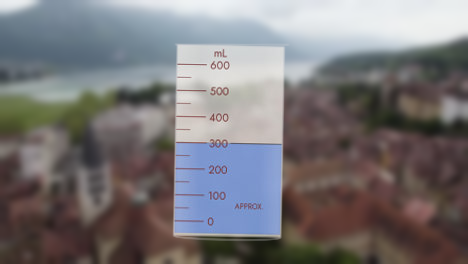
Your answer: 300 mL
